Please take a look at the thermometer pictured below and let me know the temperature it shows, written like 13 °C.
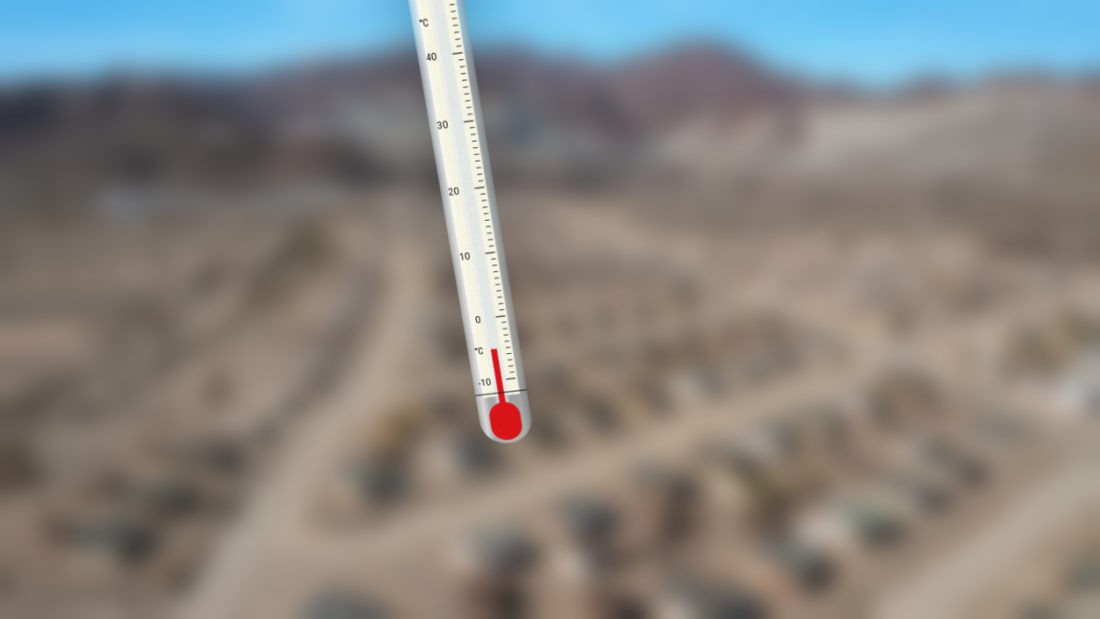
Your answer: -5 °C
